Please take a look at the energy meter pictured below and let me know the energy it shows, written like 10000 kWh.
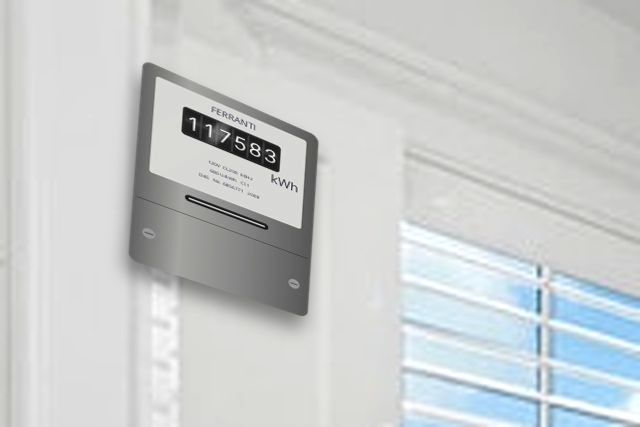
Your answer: 117583 kWh
